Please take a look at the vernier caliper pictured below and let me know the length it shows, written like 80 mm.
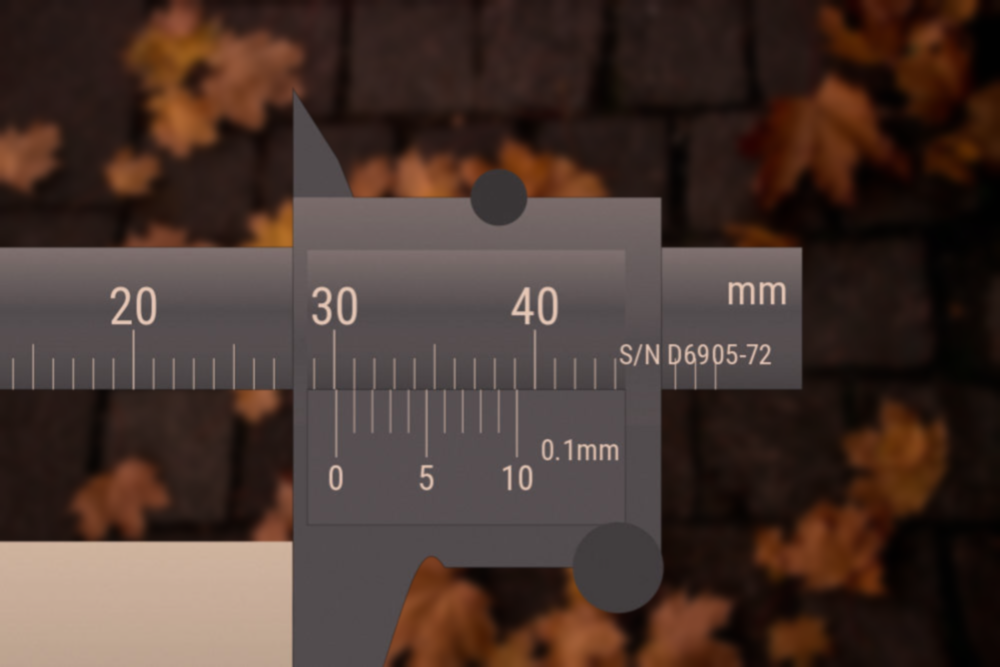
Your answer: 30.1 mm
